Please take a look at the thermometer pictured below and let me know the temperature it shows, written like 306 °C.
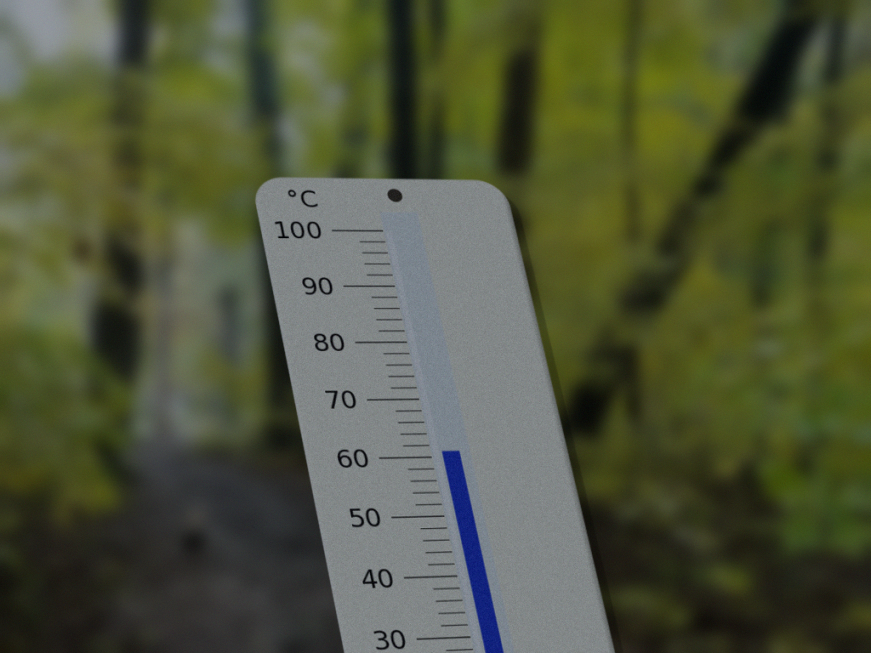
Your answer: 61 °C
